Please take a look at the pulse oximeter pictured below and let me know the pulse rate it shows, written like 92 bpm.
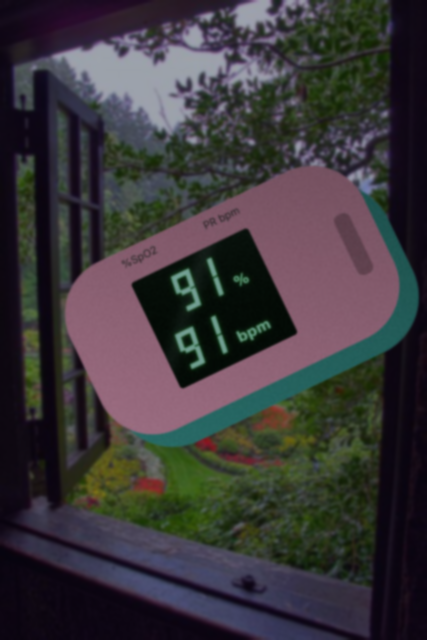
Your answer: 91 bpm
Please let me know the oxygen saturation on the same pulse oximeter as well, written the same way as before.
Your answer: 91 %
